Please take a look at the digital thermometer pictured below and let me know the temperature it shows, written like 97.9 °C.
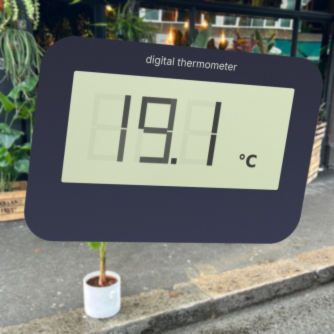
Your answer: 19.1 °C
